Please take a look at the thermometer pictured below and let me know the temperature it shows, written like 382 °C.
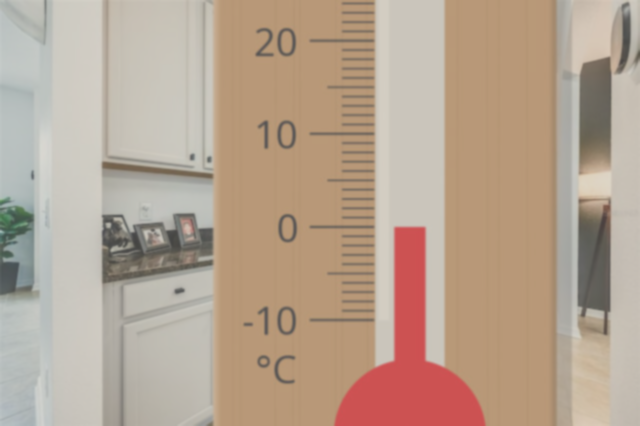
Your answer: 0 °C
